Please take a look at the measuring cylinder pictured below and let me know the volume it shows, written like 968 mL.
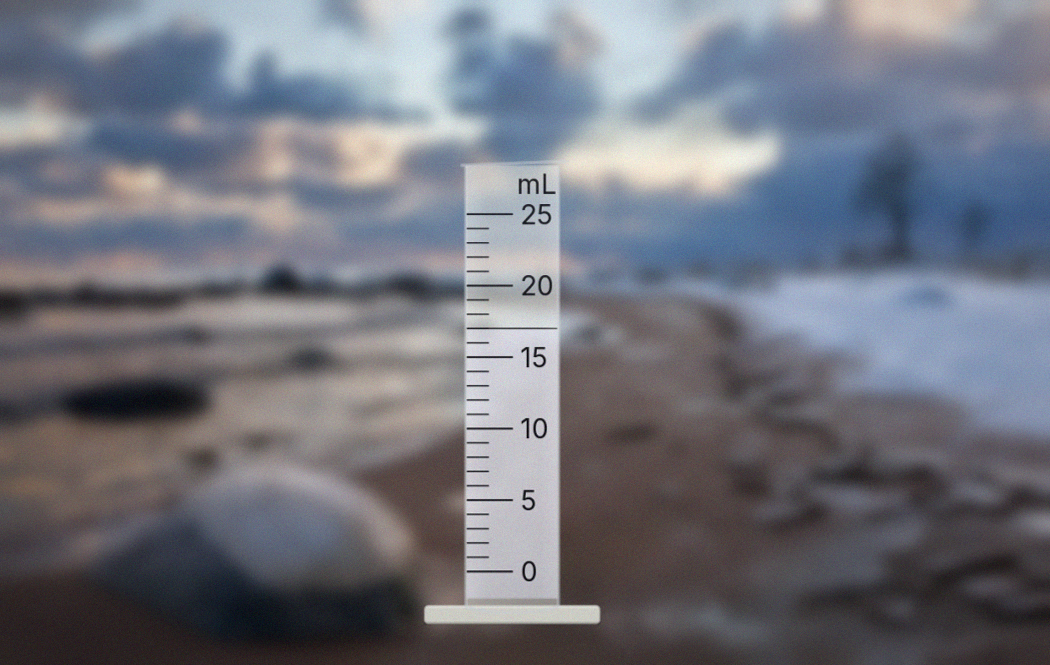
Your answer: 17 mL
